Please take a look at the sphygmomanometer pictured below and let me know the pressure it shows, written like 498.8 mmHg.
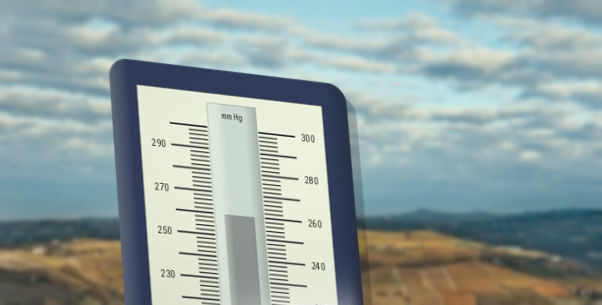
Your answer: 260 mmHg
